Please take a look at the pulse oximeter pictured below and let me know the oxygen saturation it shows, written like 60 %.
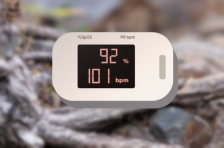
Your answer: 92 %
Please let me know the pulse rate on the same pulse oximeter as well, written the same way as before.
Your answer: 101 bpm
